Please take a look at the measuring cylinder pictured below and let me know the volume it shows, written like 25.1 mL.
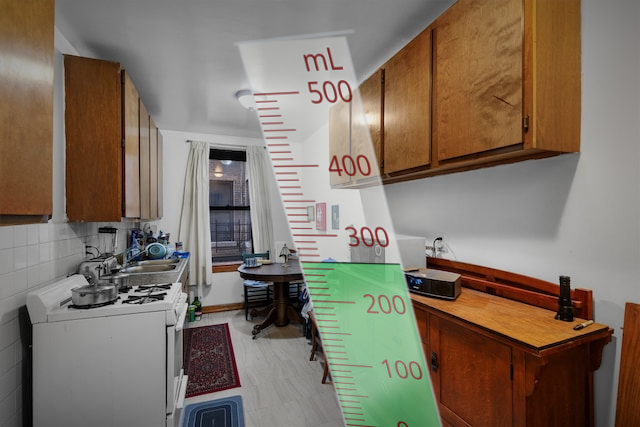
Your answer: 260 mL
